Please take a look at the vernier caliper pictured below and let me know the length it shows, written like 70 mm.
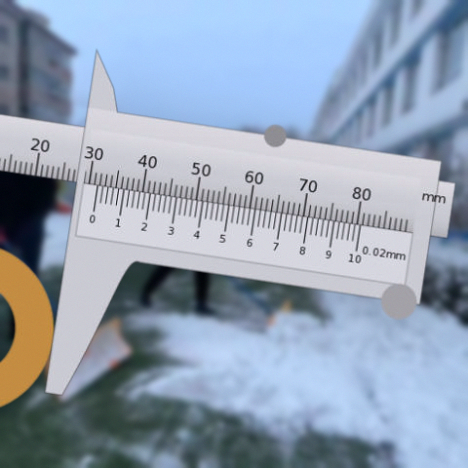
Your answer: 31.6 mm
